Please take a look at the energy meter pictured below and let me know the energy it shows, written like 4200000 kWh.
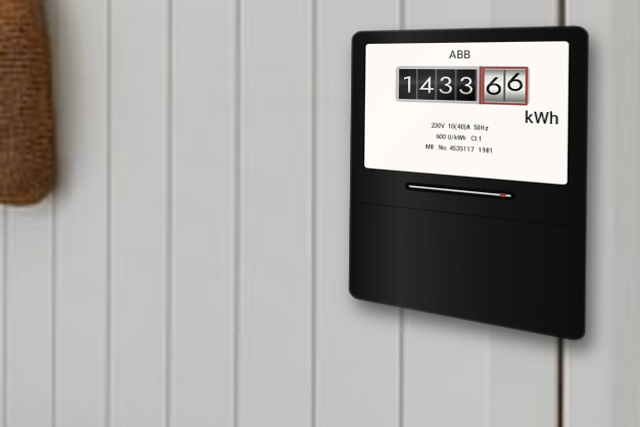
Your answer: 1433.66 kWh
